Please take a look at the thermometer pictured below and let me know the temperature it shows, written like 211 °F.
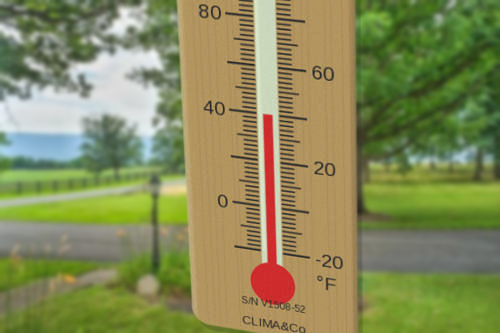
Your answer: 40 °F
